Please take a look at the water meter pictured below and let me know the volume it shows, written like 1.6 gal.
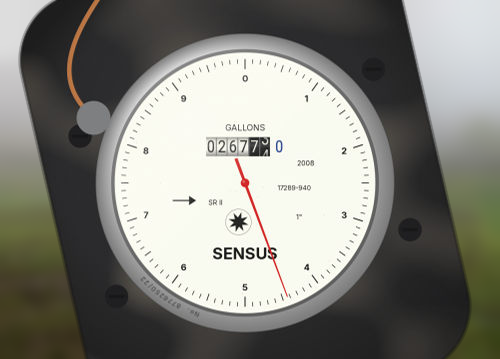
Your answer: 267734.4 gal
